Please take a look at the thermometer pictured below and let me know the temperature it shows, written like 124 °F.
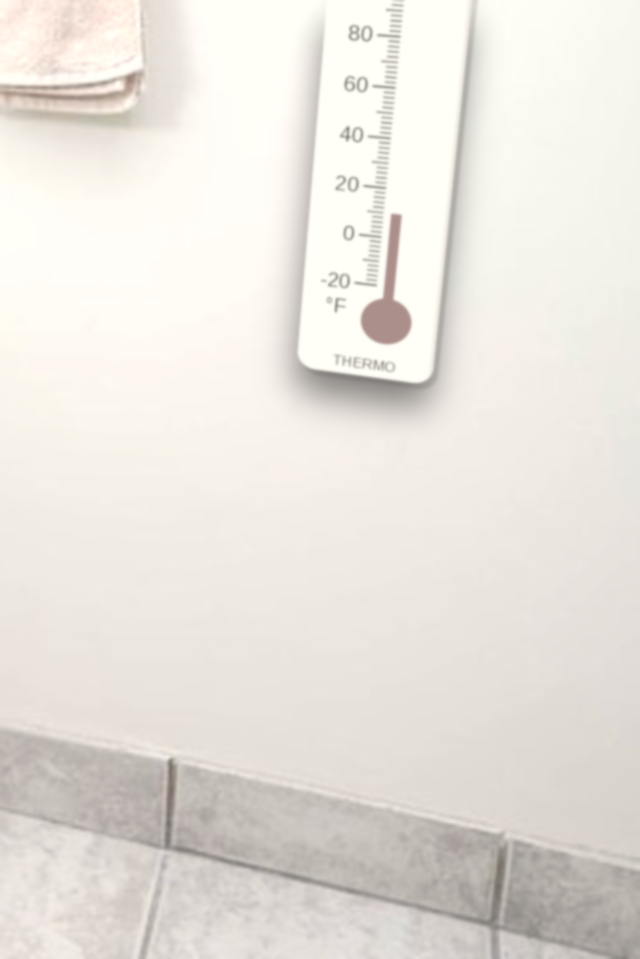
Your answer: 10 °F
